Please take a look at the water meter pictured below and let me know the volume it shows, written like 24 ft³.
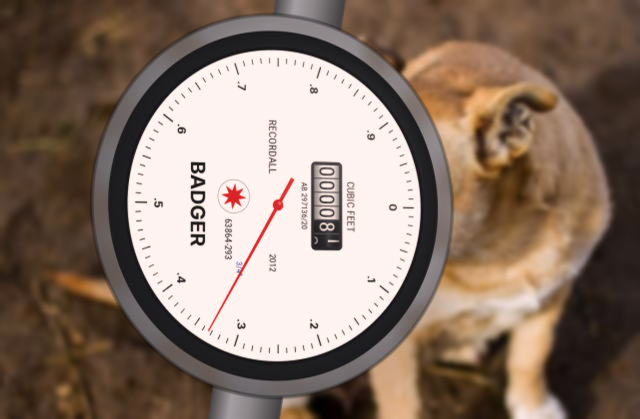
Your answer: 81.33 ft³
